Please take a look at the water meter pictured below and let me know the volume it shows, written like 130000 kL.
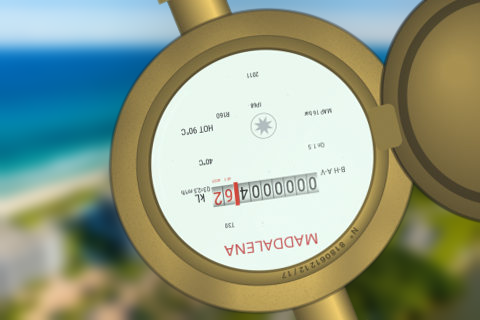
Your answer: 4.62 kL
